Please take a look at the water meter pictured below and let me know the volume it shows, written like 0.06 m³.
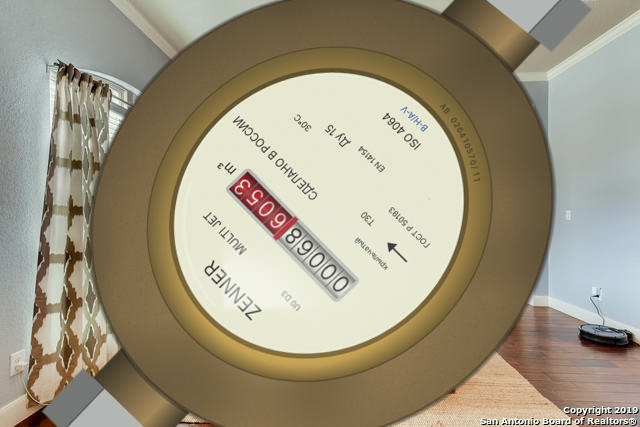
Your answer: 68.6053 m³
